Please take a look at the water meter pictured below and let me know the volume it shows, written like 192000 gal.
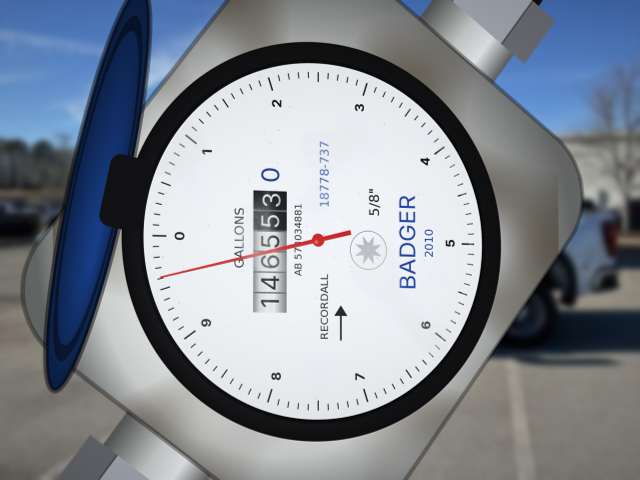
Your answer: 1465529.6 gal
